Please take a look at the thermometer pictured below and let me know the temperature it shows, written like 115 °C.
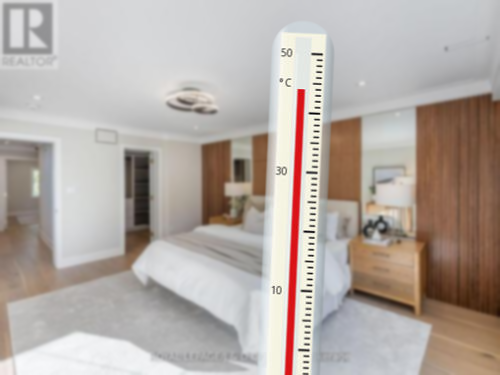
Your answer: 44 °C
